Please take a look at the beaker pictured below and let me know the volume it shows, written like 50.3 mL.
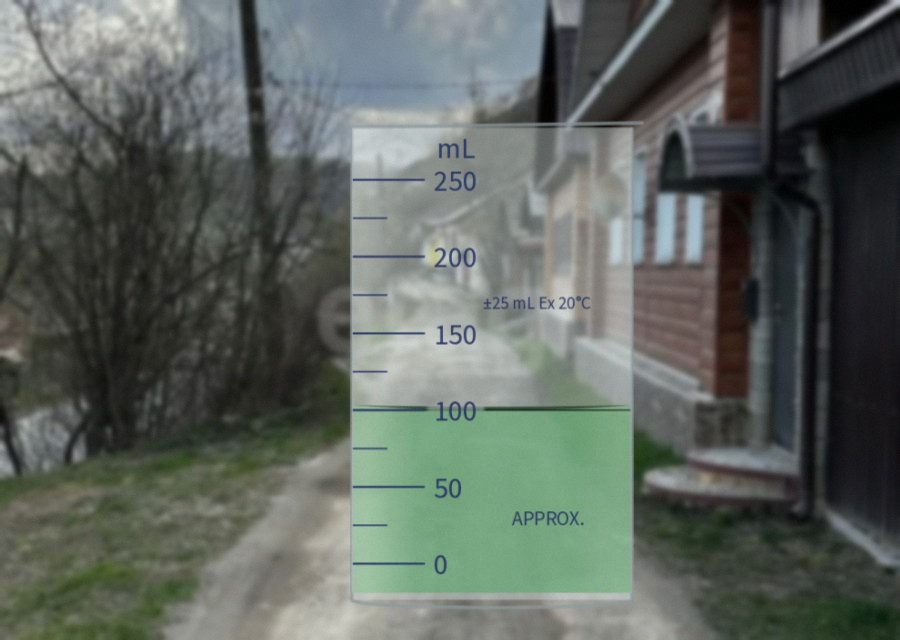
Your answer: 100 mL
